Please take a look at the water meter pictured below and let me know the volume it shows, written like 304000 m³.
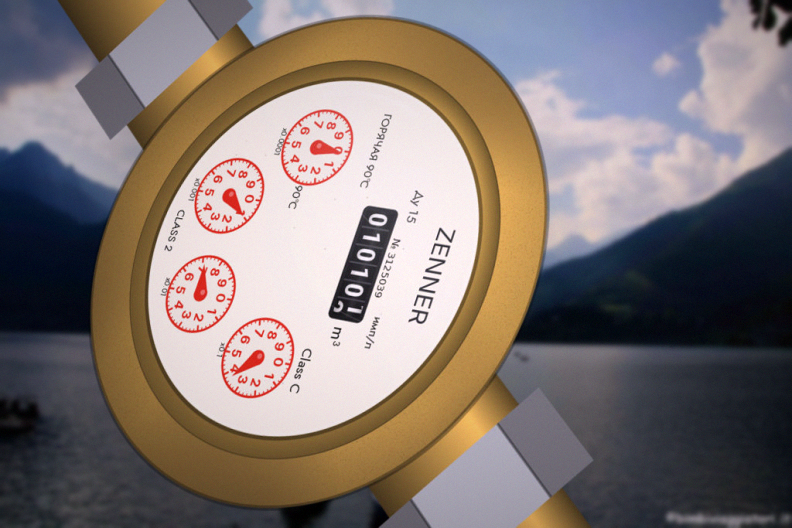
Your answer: 10101.3710 m³
